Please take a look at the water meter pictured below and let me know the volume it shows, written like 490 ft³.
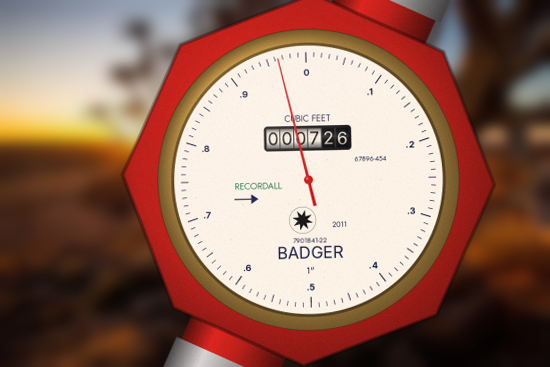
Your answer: 725.96 ft³
